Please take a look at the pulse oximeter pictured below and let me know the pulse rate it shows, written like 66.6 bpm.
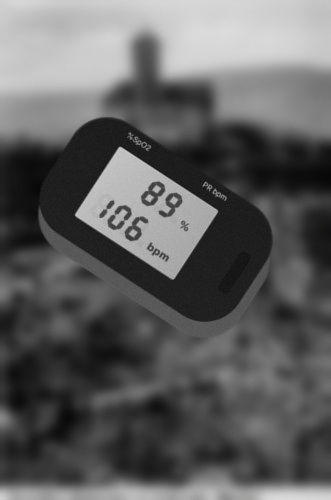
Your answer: 106 bpm
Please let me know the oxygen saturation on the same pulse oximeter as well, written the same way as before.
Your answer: 89 %
